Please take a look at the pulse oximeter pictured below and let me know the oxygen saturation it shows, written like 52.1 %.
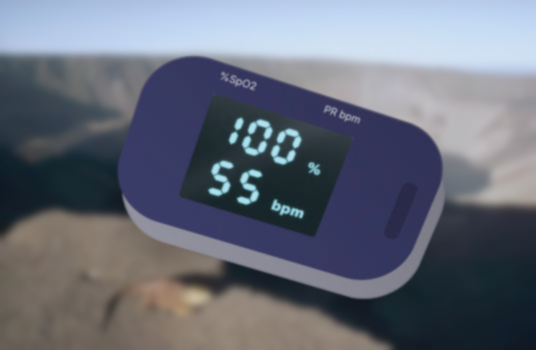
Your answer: 100 %
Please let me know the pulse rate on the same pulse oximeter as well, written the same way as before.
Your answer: 55 bpm
